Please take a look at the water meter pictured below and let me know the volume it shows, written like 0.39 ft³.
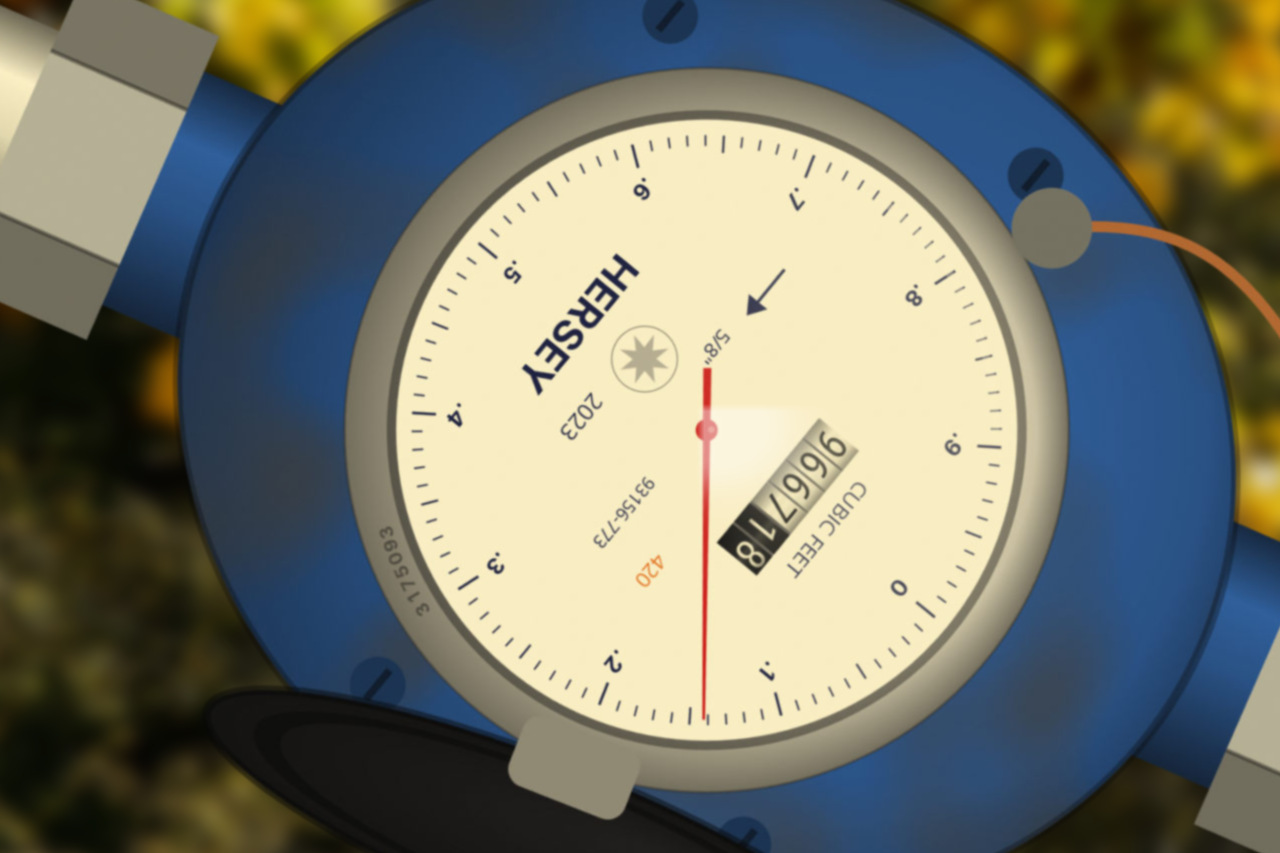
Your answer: 966718.14 ft³
